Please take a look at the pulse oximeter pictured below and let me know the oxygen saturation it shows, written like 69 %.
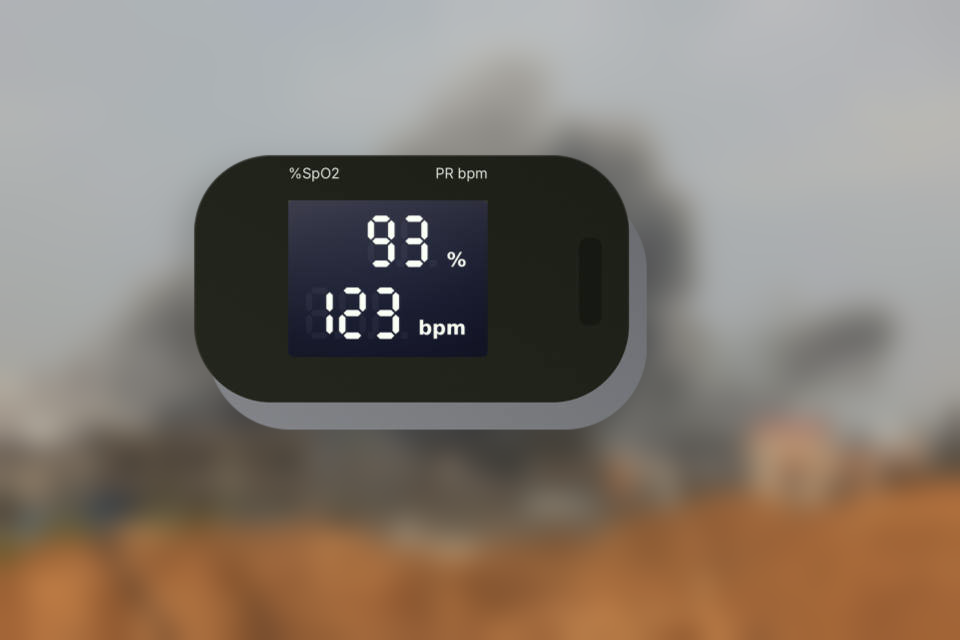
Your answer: 93 %
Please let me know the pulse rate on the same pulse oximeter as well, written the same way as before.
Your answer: 123 bpm
